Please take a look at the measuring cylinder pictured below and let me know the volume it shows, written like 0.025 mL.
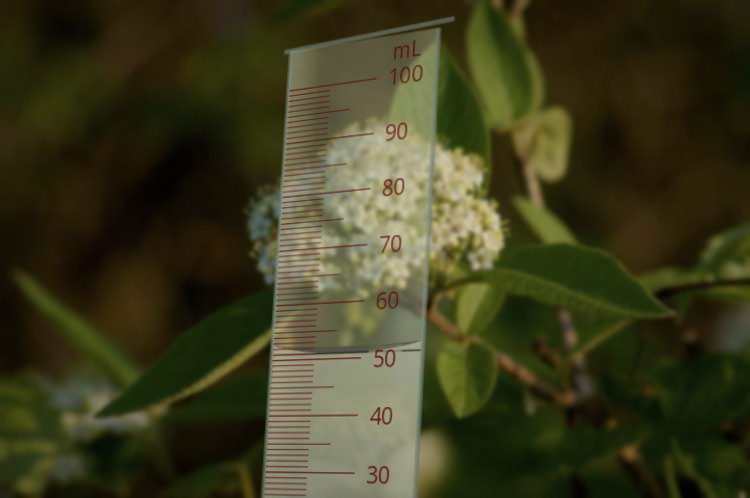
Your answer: 51 mL
